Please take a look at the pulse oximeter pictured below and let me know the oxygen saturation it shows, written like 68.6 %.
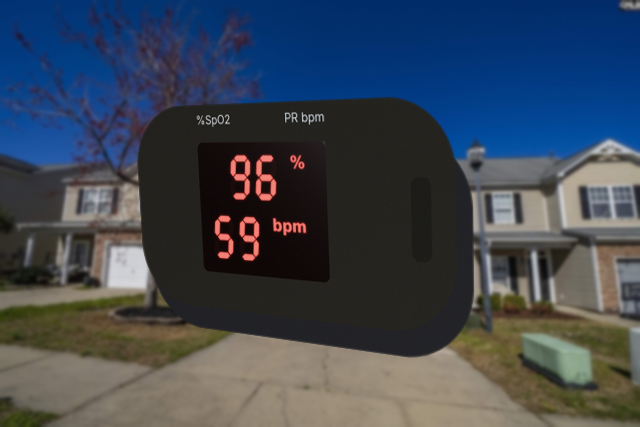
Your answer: 96 %
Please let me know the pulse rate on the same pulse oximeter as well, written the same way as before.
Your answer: 59 bpm
